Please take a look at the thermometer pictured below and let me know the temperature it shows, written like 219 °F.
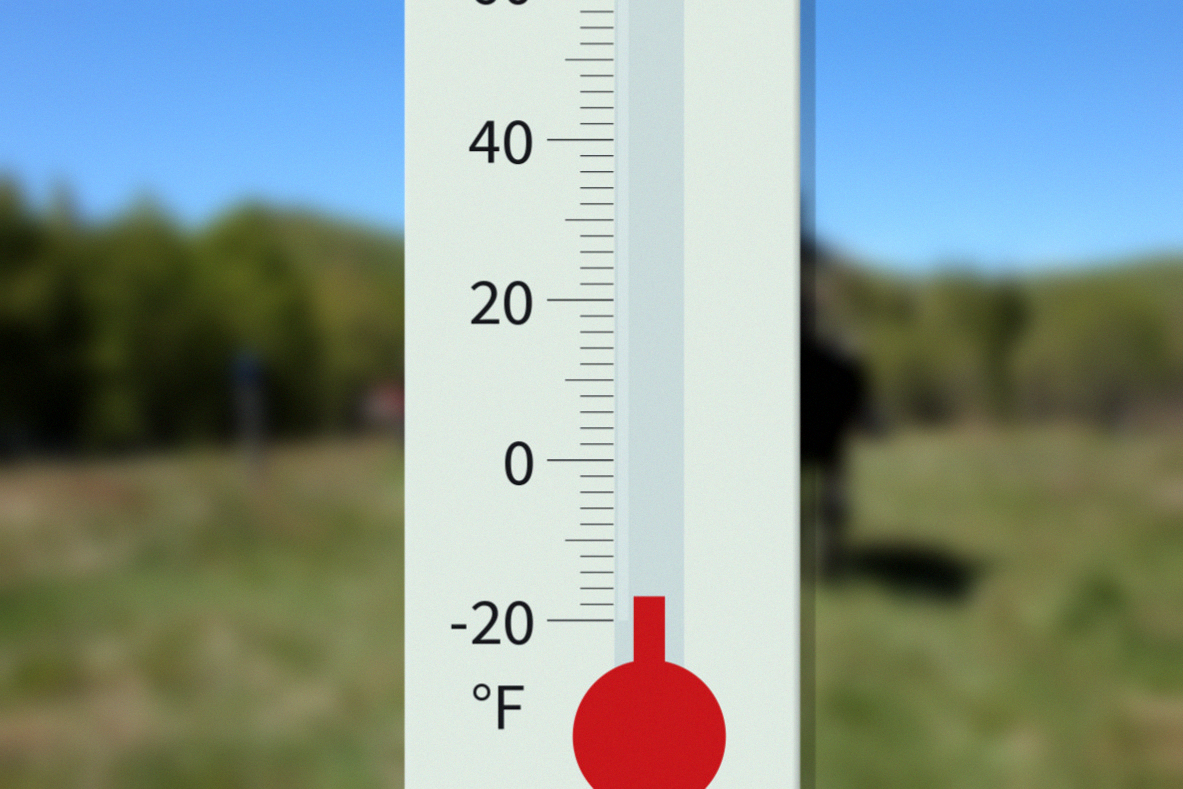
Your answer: -17 °F
